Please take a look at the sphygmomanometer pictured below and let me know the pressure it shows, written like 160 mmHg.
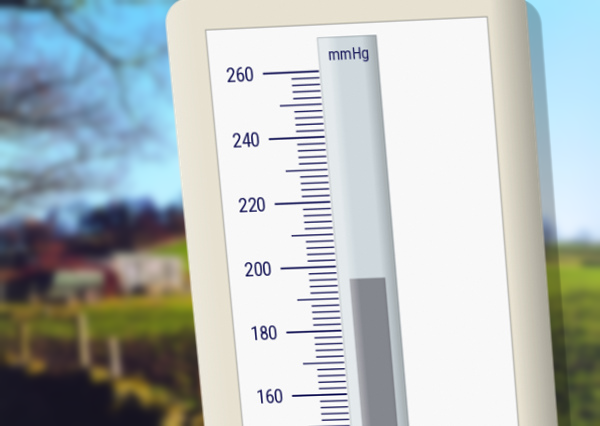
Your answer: 196 mmHg
